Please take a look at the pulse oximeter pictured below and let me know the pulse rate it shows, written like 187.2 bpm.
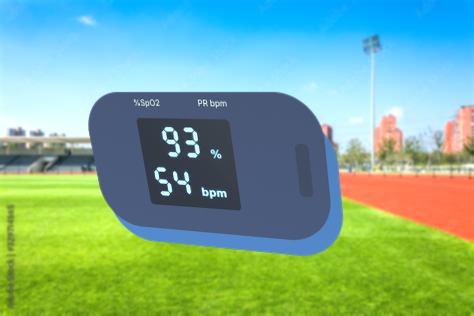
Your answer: 54 bpm
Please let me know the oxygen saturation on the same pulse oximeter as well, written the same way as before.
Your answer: 93 %
